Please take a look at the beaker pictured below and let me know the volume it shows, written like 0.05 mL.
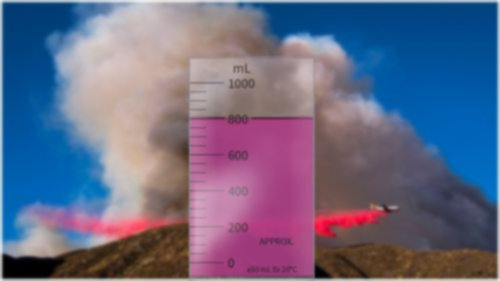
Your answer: 800 mL
